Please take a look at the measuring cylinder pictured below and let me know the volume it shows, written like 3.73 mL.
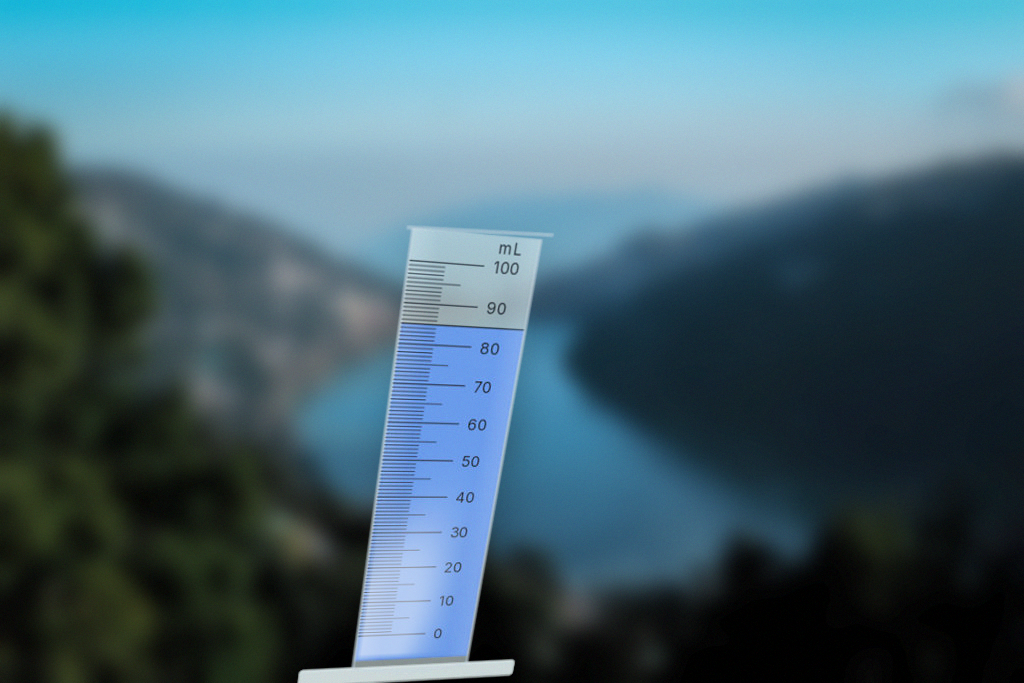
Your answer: 85 mL
